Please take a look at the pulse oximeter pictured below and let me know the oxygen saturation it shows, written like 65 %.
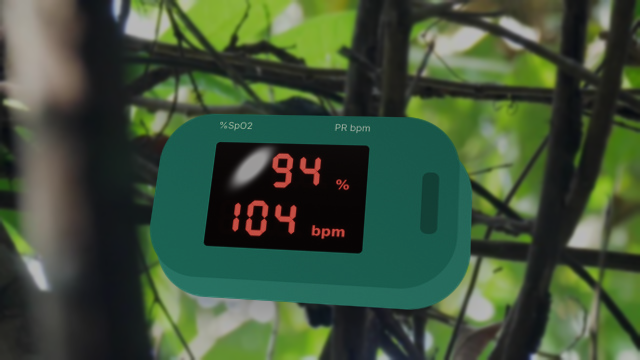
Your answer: 94 %
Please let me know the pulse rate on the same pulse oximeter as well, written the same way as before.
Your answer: 104 bpm
